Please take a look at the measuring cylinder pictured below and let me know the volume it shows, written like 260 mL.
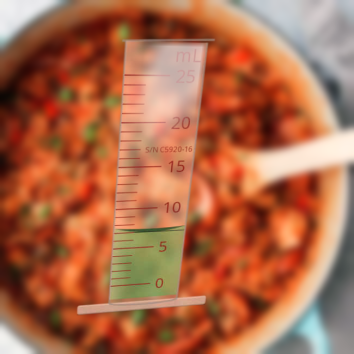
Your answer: 7 mL
